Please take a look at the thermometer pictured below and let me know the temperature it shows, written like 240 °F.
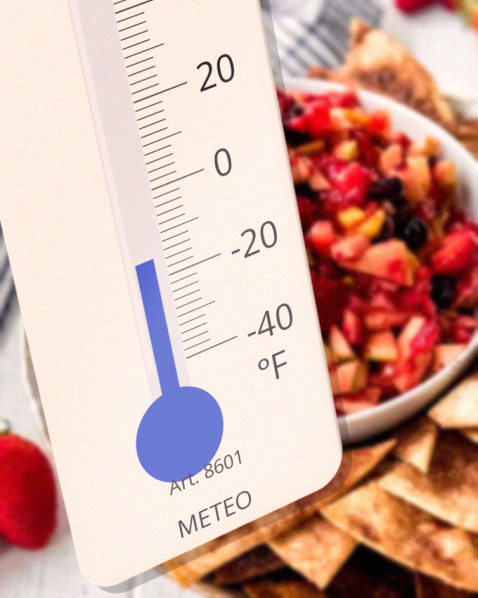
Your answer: -15 °F
